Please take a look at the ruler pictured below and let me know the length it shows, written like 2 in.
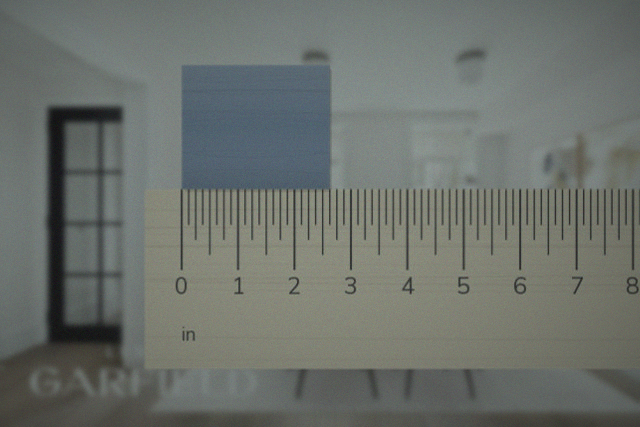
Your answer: 2.625 in
